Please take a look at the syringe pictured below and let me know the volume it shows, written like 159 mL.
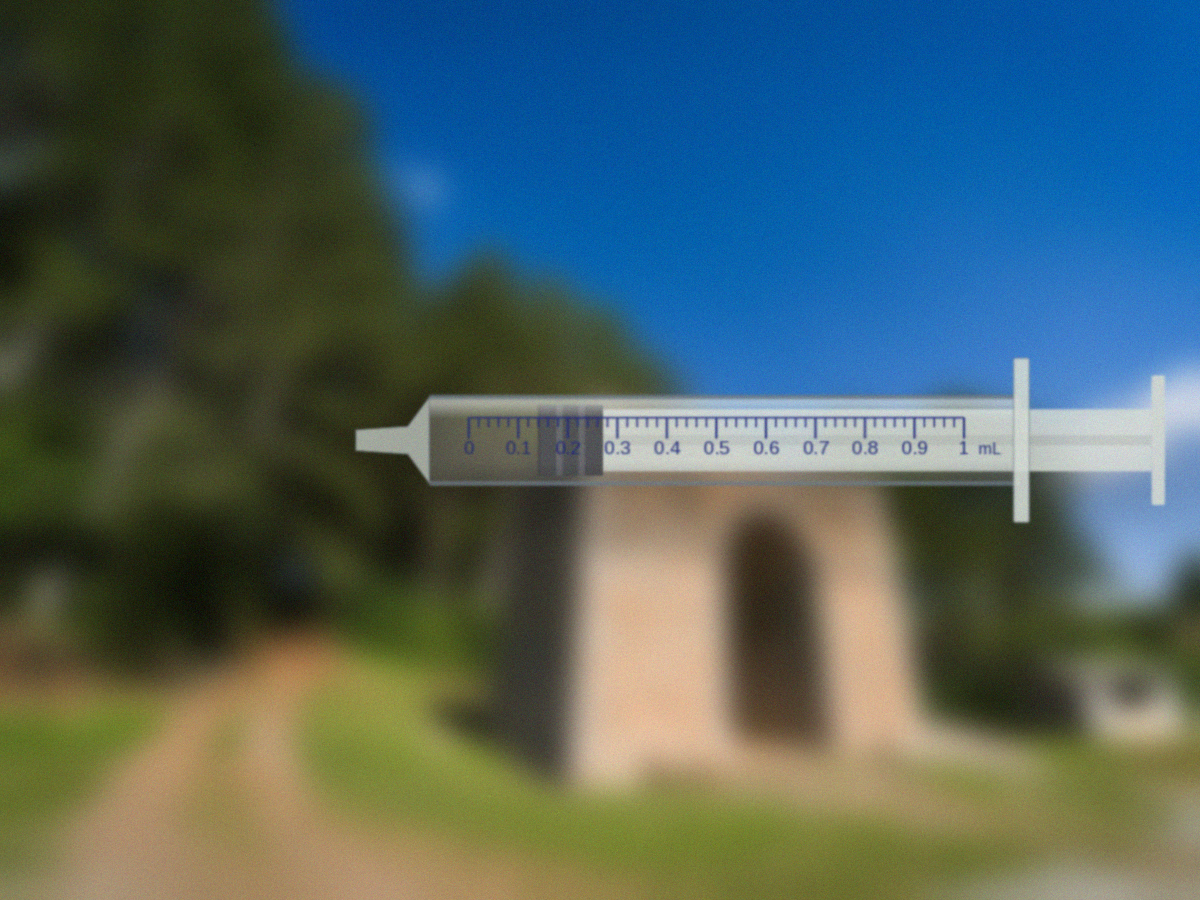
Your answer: 0.14 mL
